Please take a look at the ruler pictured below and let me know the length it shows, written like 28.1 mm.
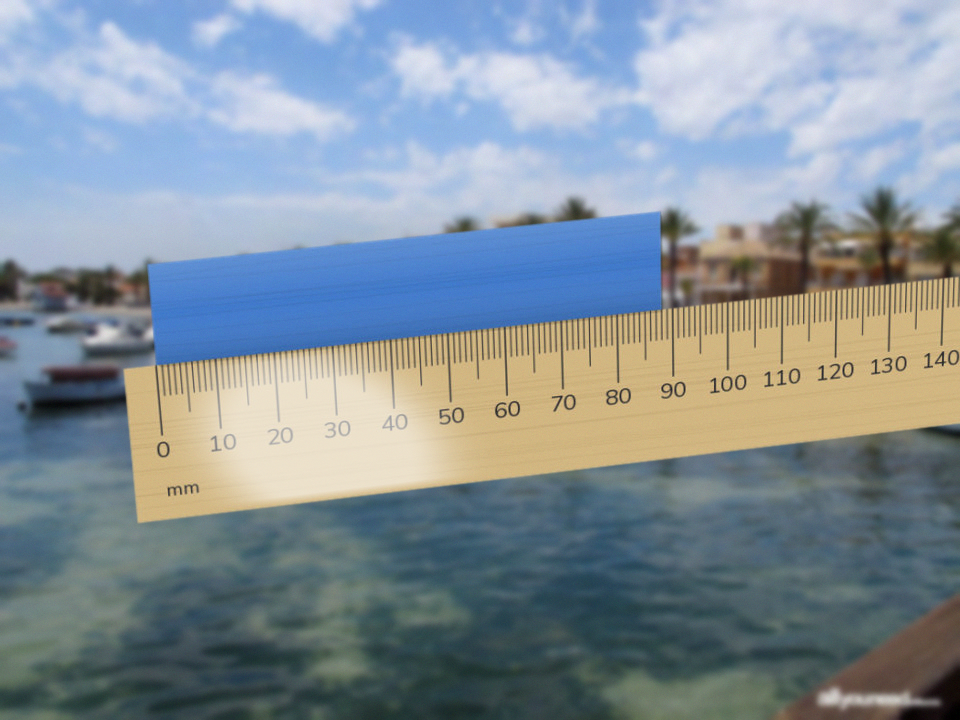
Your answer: 88 mm
